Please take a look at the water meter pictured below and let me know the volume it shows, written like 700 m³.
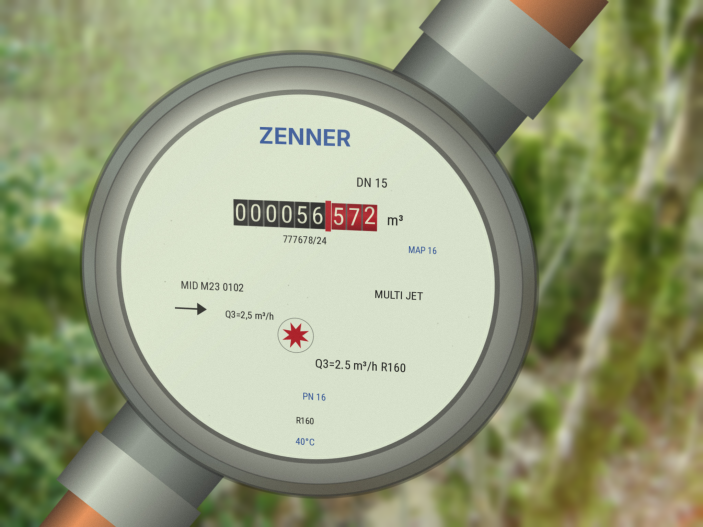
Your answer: 56.572 m³
